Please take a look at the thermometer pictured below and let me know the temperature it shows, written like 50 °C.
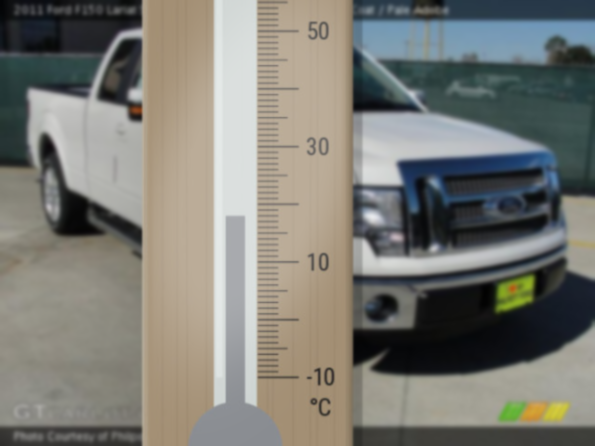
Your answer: 18 °C
